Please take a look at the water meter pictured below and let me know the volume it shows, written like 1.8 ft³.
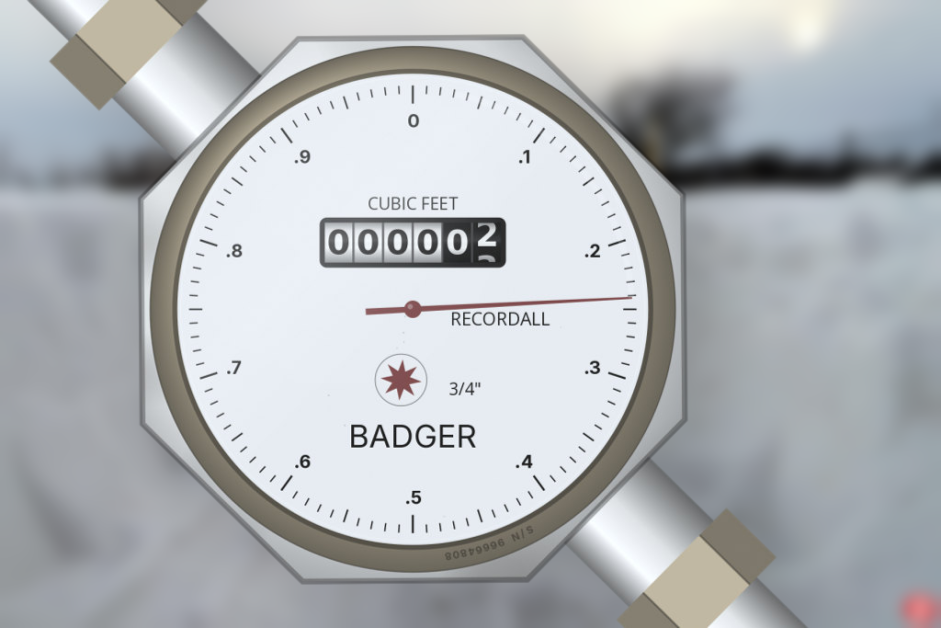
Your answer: 2.24 ft³
